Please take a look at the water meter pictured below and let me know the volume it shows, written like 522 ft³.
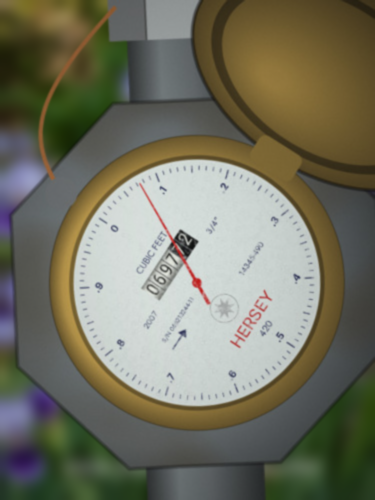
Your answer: 69772.07 ft³
